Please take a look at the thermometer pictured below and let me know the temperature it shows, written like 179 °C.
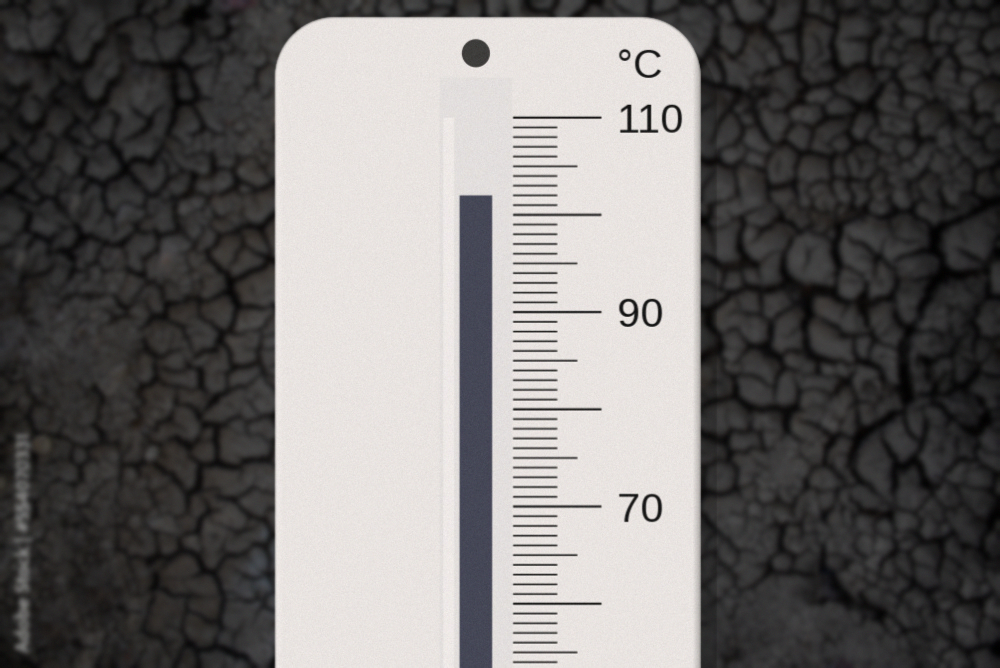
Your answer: 102 °C
